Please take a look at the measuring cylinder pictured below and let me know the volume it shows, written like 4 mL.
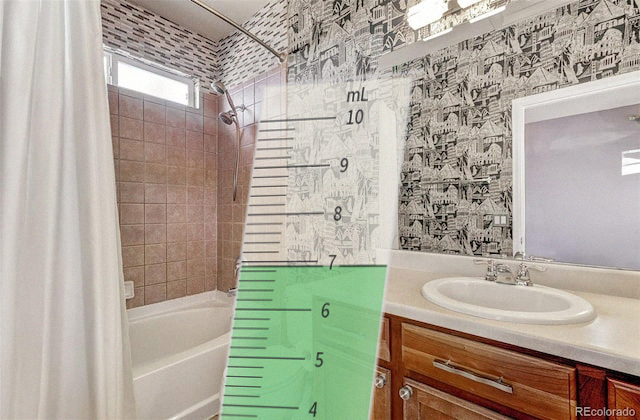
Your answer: 6.9 mL
